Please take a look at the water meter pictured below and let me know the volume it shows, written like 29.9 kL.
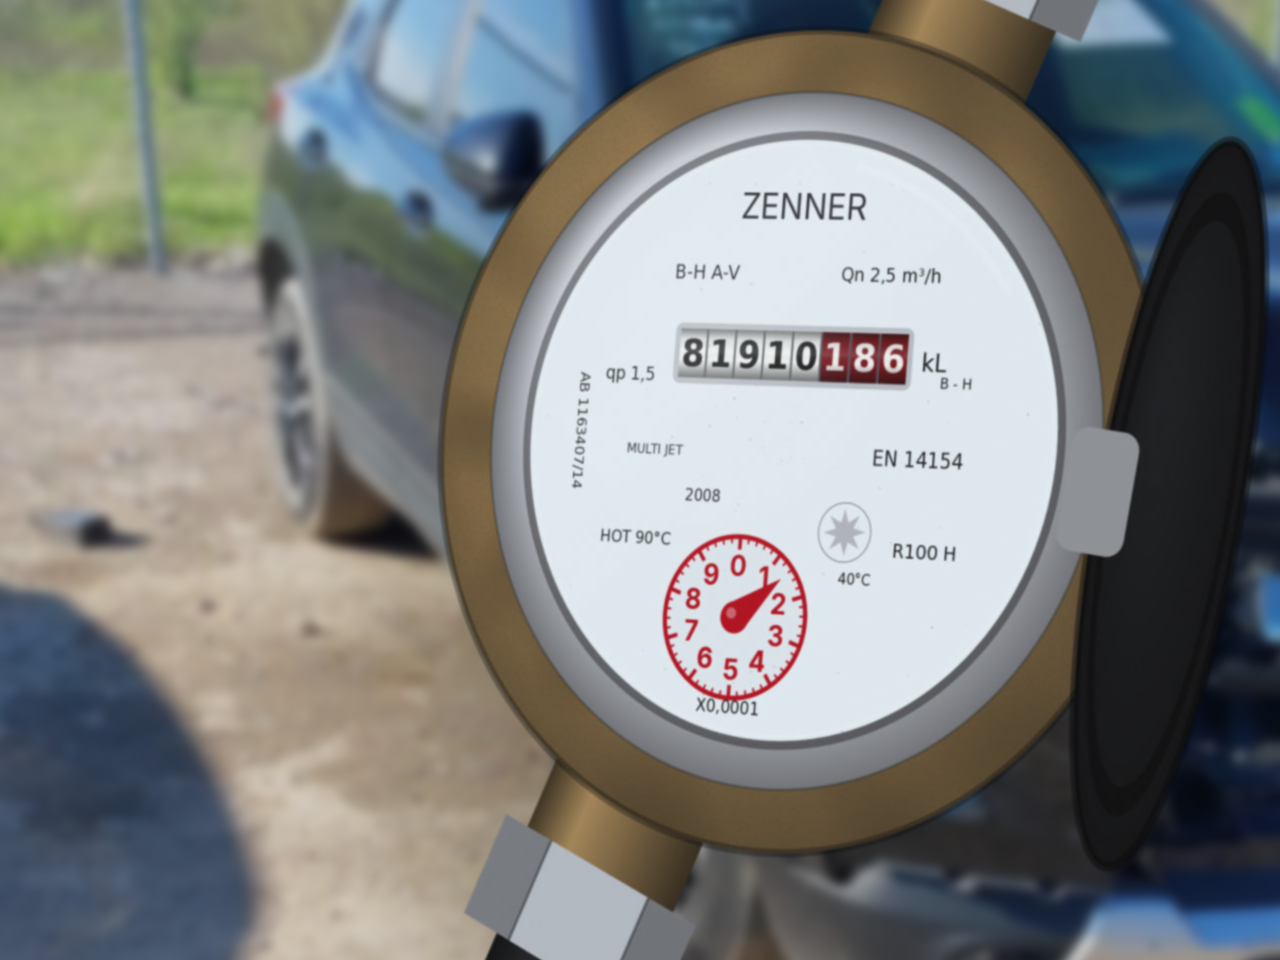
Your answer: 81910.1861 kL
